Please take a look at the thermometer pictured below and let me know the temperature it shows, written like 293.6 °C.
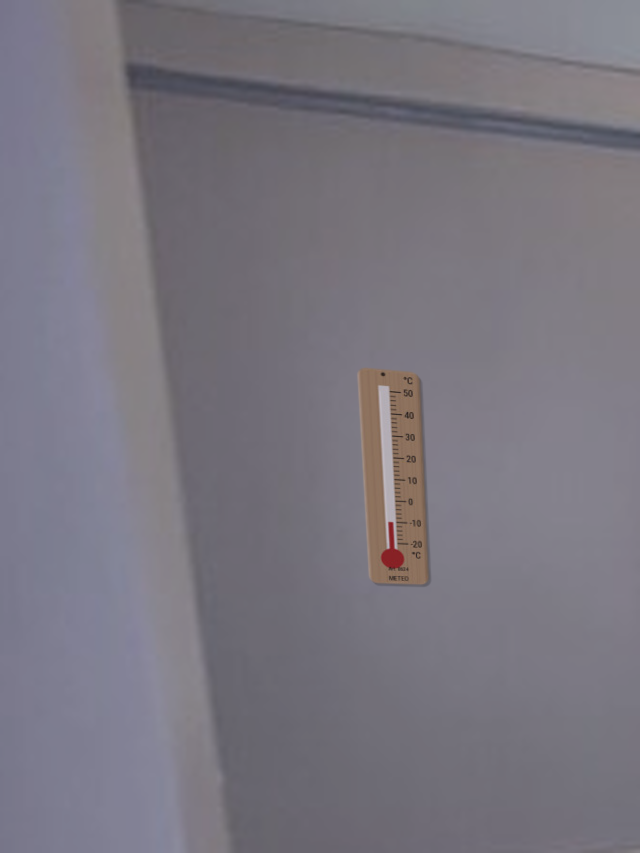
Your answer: -10 °C
